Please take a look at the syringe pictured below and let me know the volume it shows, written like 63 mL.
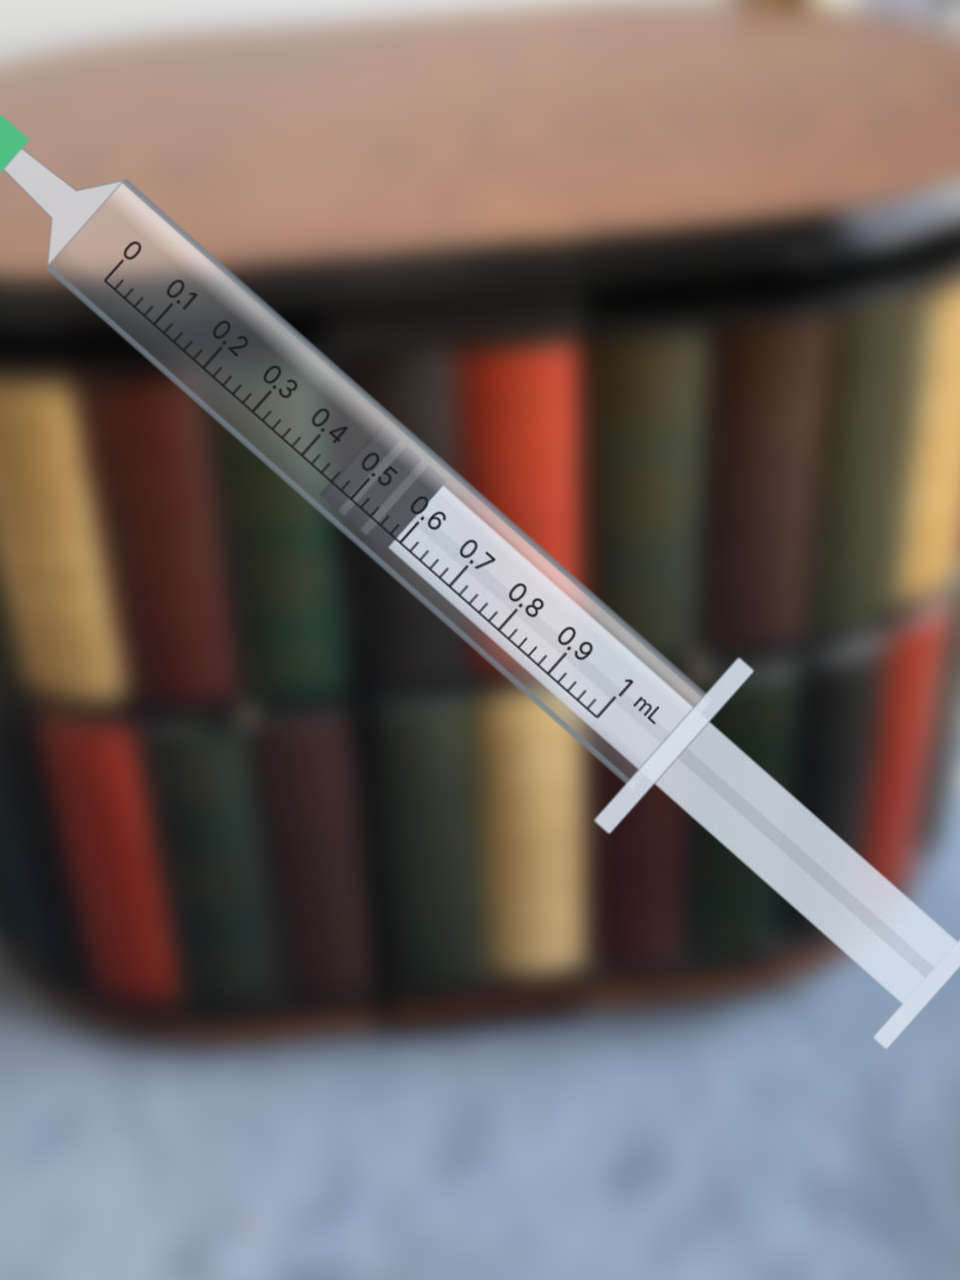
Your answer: 0.46 mL
